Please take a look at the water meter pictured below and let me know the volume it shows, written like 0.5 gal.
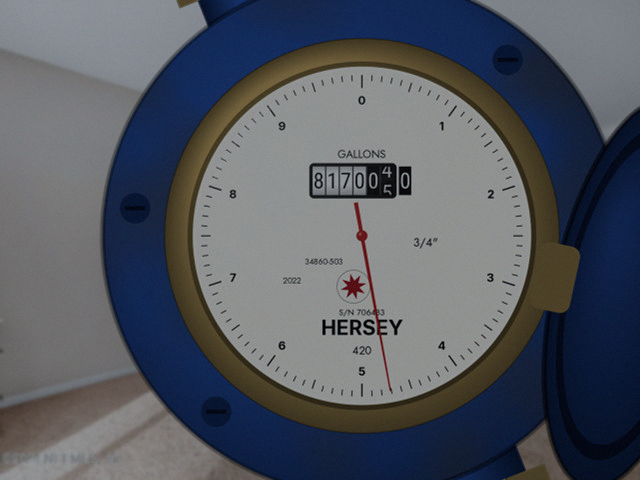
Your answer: 8170044.7 gal
